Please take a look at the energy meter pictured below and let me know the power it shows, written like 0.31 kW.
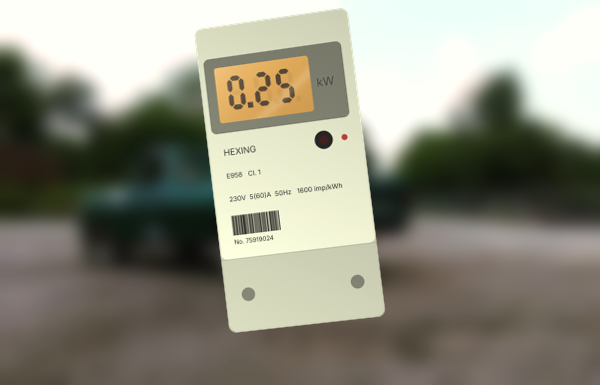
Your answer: 0.25 kW
